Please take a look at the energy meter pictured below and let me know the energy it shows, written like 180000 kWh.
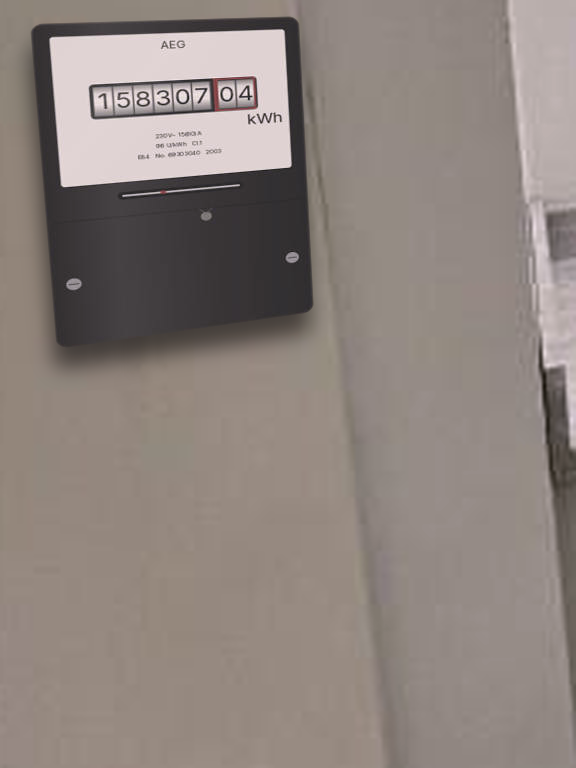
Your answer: 158307.04 kWh
